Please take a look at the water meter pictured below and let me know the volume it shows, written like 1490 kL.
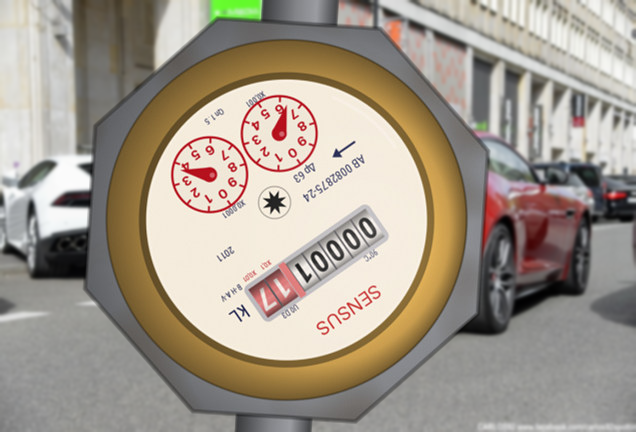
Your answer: 1.1763 kL
